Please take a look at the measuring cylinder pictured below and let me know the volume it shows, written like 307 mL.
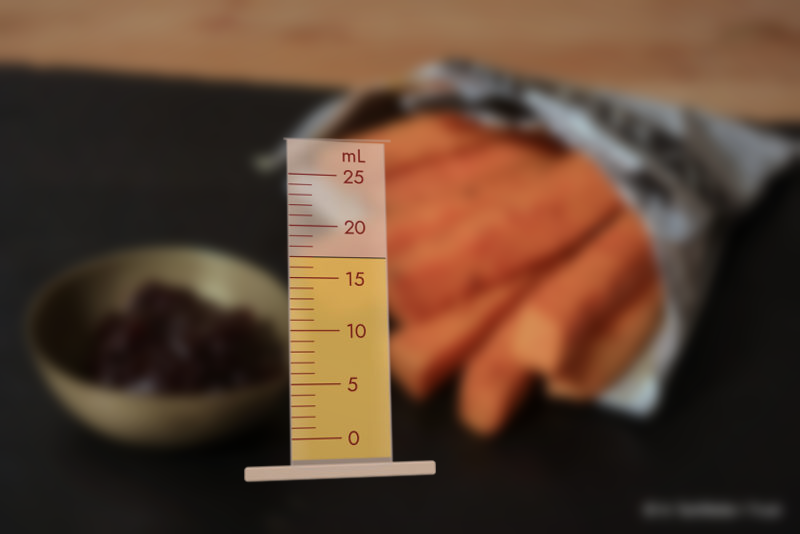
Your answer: 17 mL
